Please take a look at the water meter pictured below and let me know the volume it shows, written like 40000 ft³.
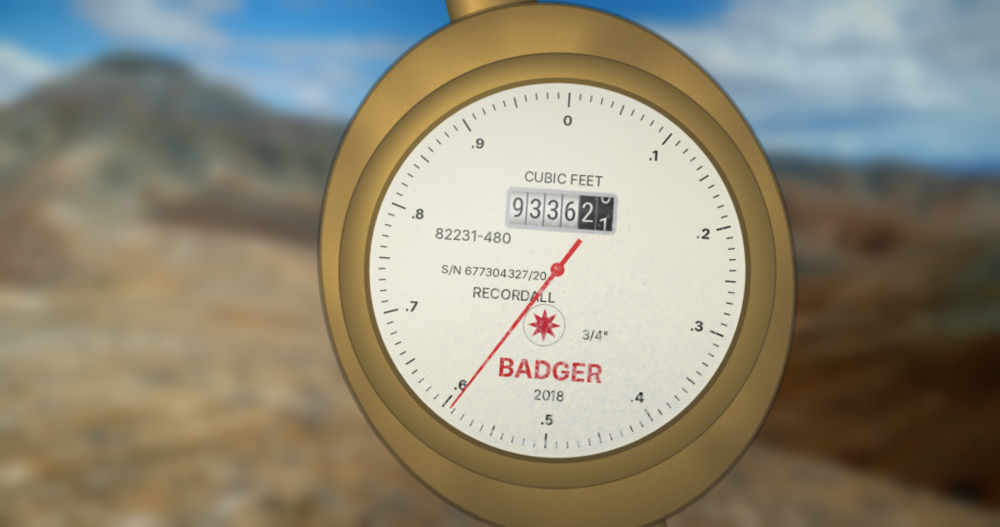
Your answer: 933620.59 ft³
